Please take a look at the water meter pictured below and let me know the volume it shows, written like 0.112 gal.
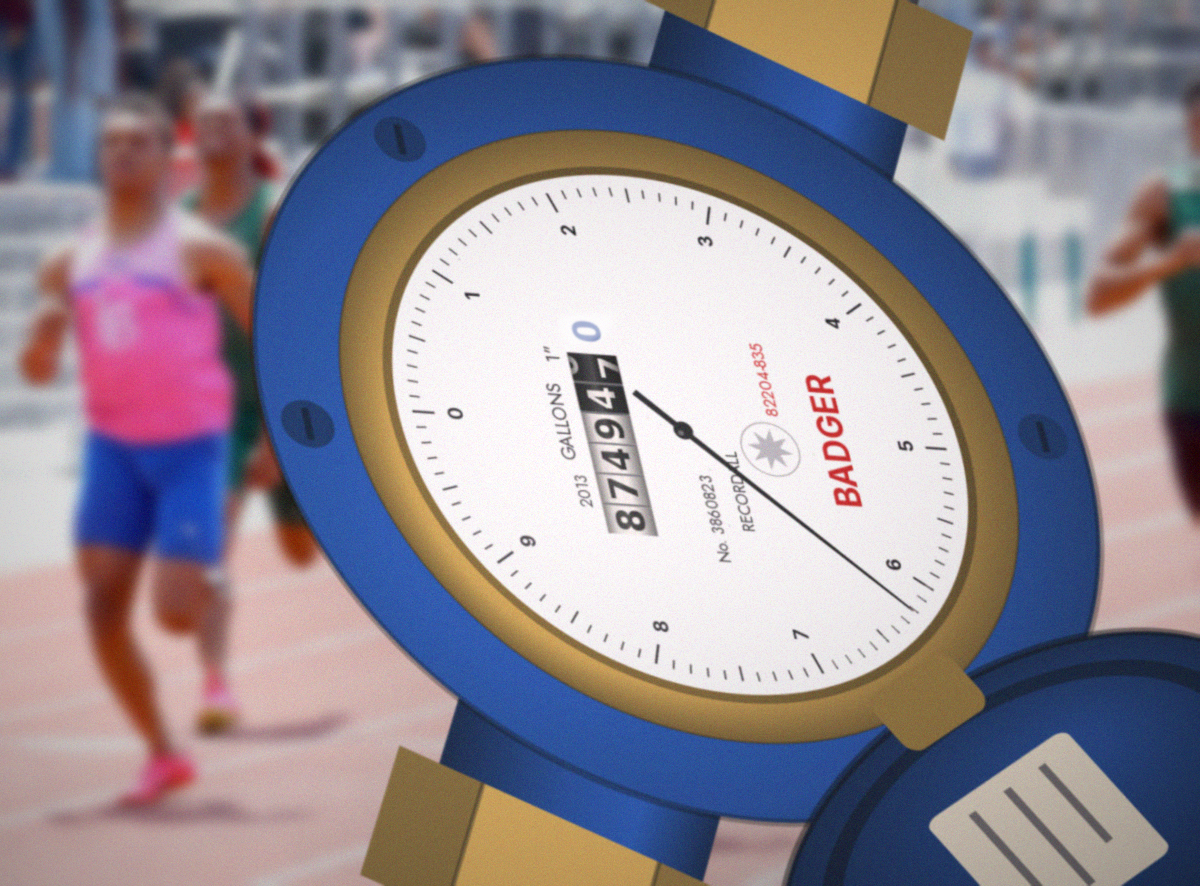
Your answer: 8749466.2 gal
